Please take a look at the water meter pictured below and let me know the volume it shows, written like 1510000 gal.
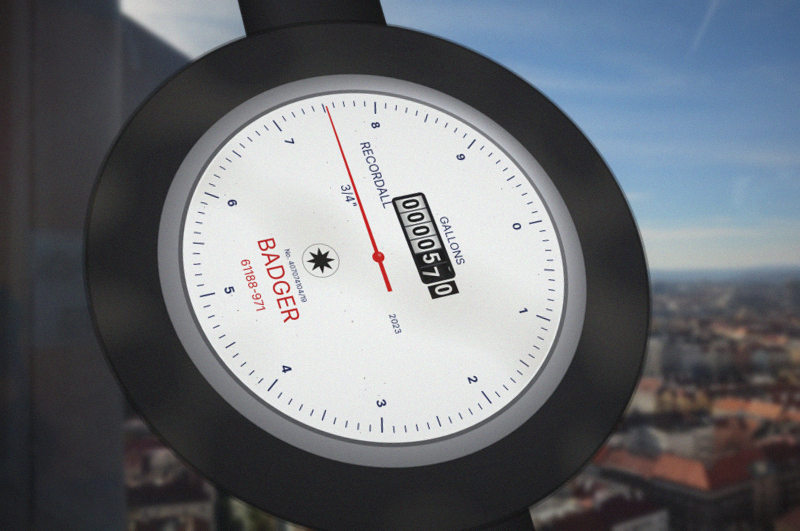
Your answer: 567.5 gal
